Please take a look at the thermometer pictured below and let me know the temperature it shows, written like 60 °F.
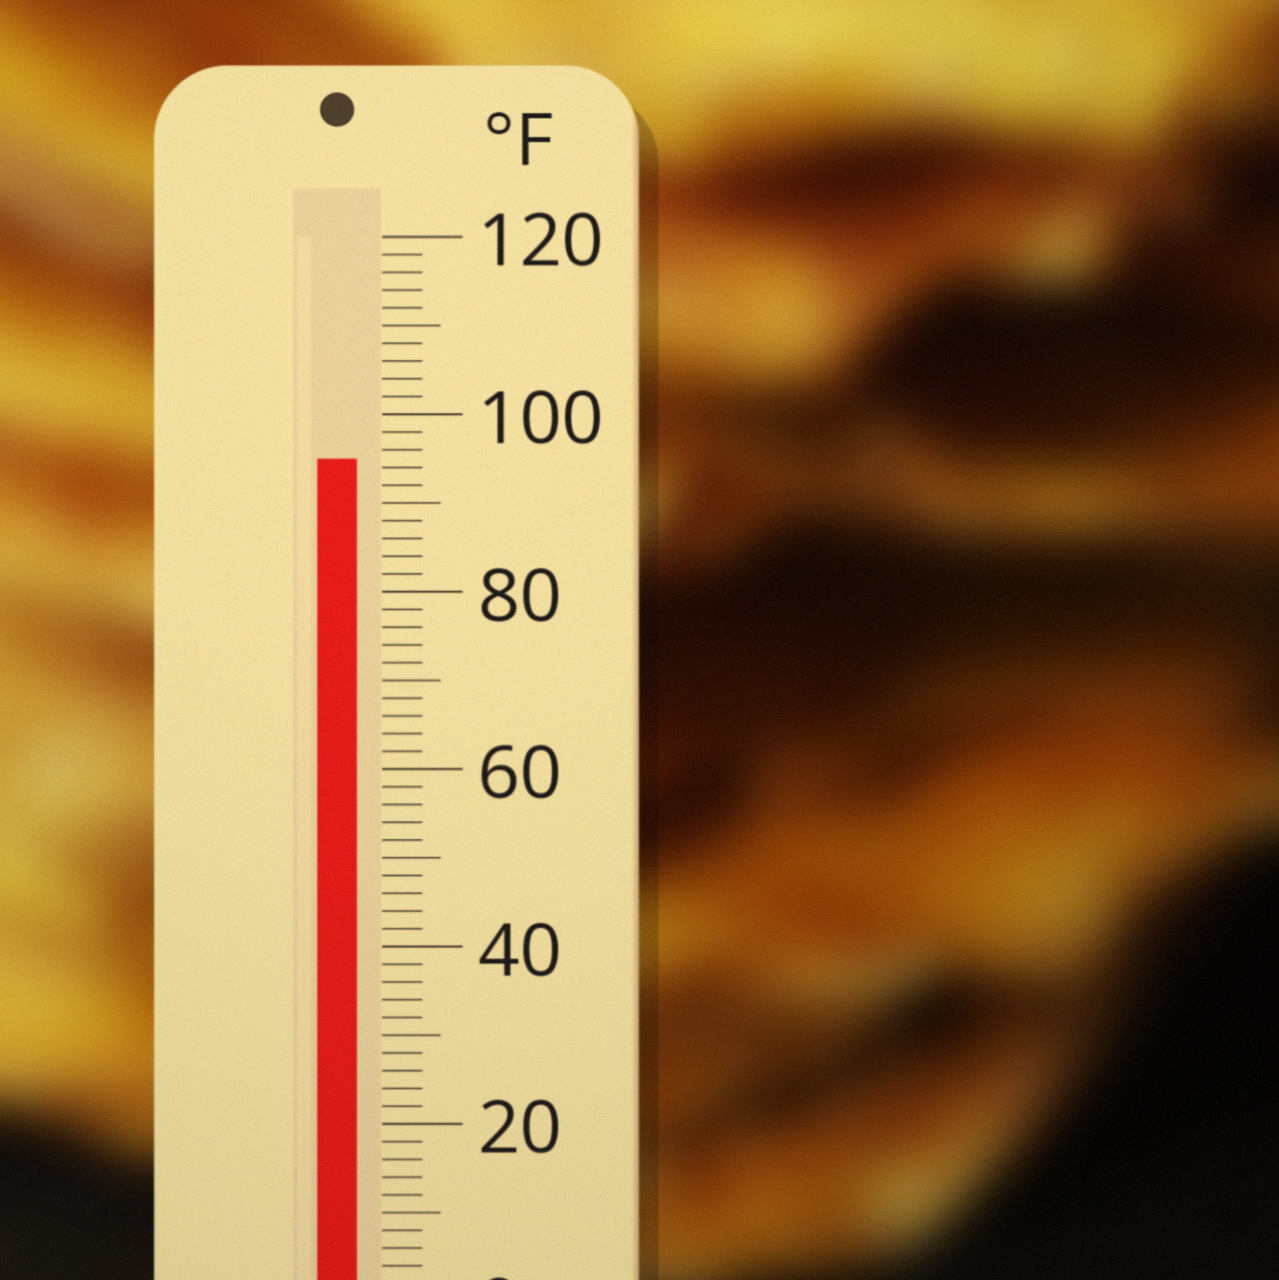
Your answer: 95 °F
